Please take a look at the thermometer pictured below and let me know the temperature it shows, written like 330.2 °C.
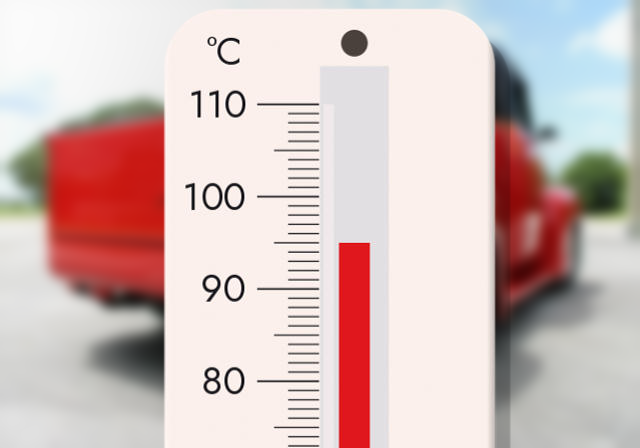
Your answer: 95 °C
